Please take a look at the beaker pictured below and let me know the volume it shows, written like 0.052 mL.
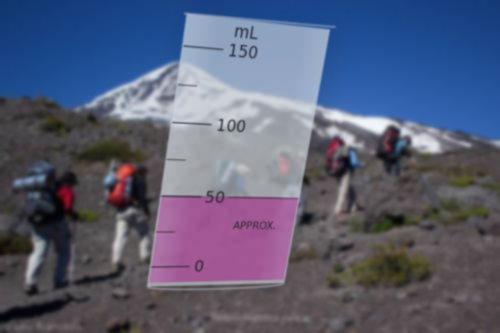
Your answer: 50 mL
